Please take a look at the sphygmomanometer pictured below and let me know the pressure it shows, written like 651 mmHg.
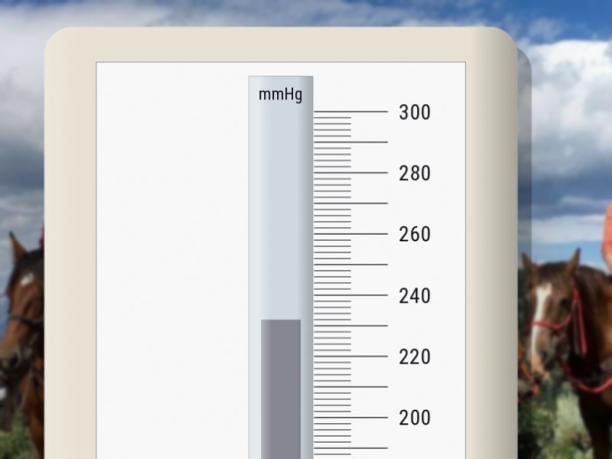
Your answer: 232 mmHg
